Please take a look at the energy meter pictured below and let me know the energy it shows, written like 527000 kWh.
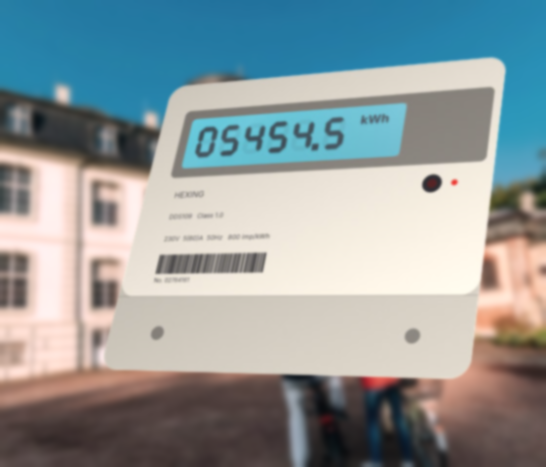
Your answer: 5454.5 kWh
